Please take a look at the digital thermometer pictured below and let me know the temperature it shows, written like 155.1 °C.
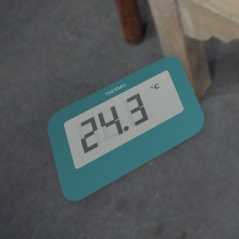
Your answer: 24.3 °C
